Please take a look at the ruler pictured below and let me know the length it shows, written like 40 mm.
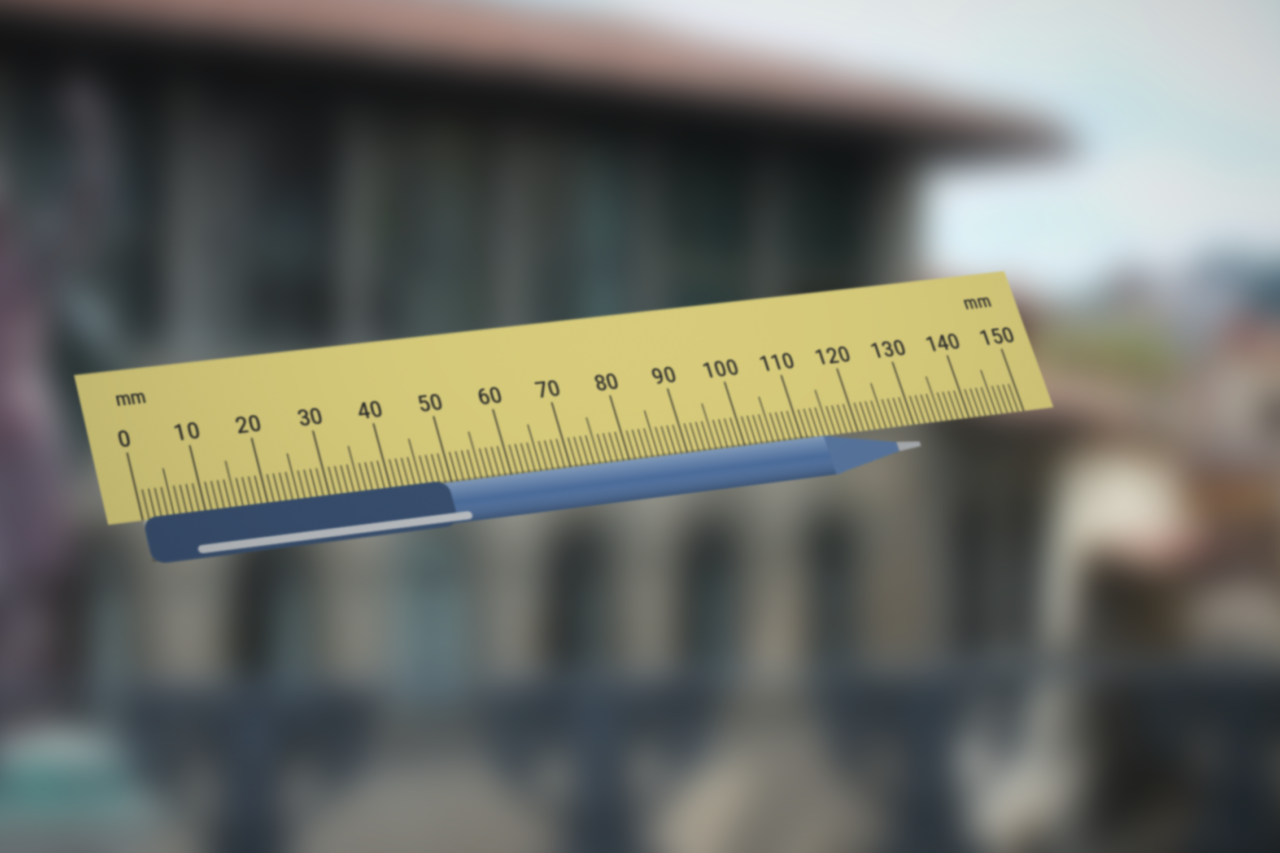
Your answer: 130 mm
